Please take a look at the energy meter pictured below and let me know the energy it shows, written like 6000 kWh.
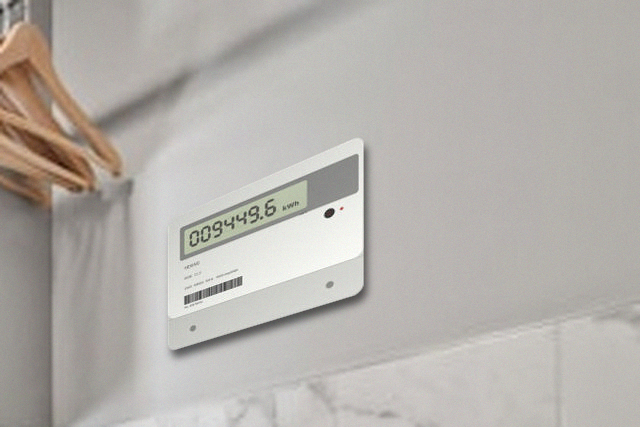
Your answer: 9449.6 kWh
